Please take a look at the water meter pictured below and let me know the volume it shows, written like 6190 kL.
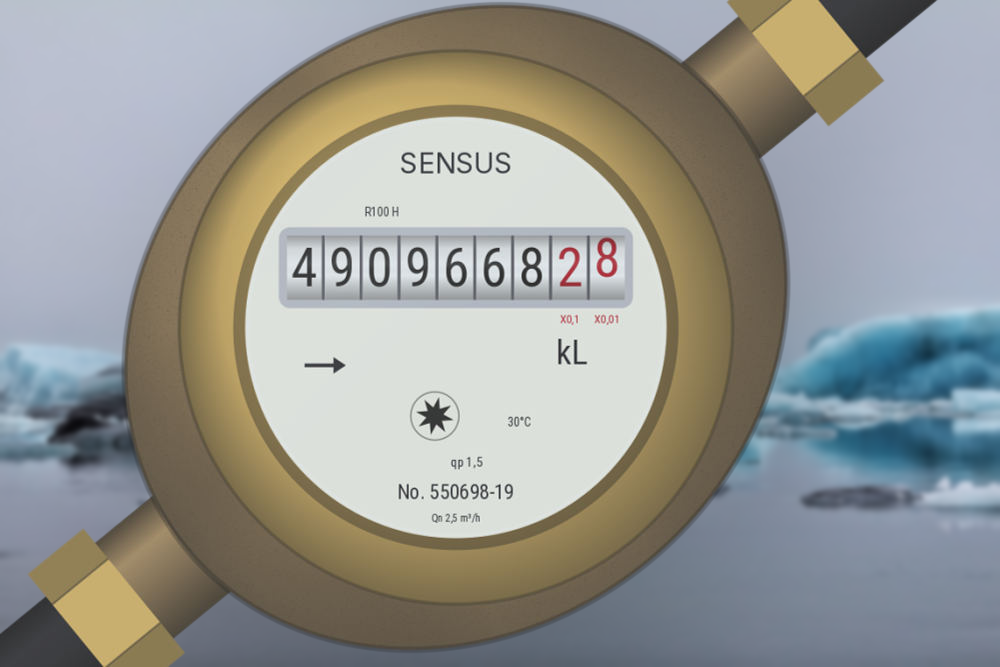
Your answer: 4909668.28 kL
